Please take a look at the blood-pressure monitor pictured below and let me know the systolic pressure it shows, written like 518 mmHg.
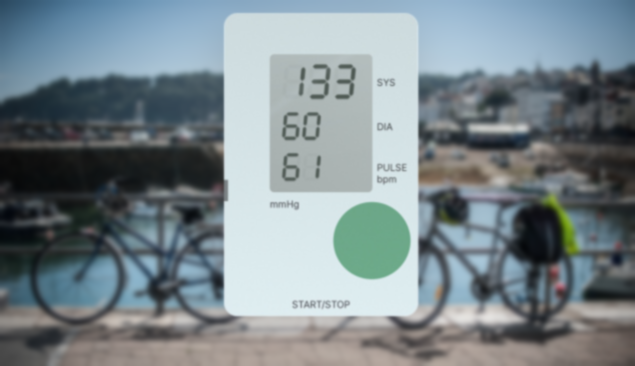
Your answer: 133 mmHg
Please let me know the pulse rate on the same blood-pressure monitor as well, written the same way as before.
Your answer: 61 bpm
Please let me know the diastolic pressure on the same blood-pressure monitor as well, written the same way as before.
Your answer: 60 mmHg
